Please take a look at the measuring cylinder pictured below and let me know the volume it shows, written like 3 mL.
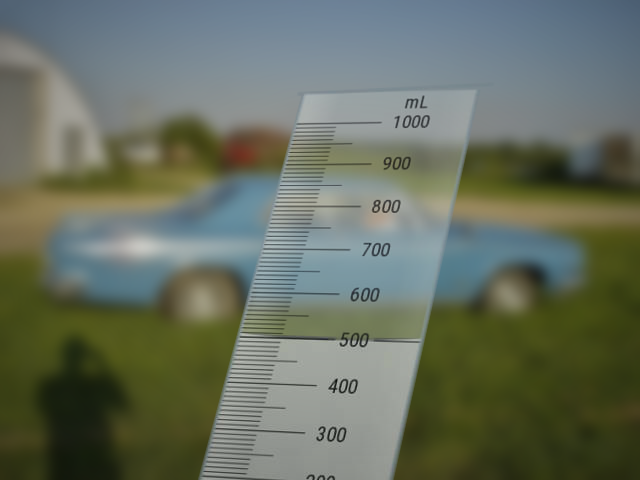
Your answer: 500 mL
